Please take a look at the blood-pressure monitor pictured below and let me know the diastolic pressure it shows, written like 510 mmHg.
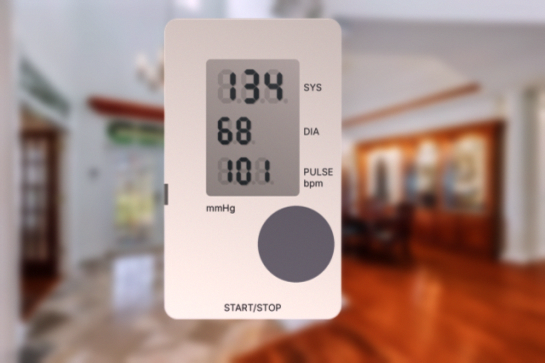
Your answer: 68 mmHg
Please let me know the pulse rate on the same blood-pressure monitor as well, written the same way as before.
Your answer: 101 bpm
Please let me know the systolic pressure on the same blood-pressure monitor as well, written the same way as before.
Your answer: 134 mmHg
